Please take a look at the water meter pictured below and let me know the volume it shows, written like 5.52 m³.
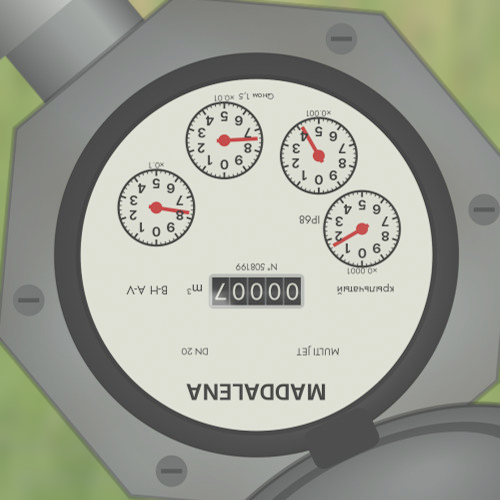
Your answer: 7.7741 m³
